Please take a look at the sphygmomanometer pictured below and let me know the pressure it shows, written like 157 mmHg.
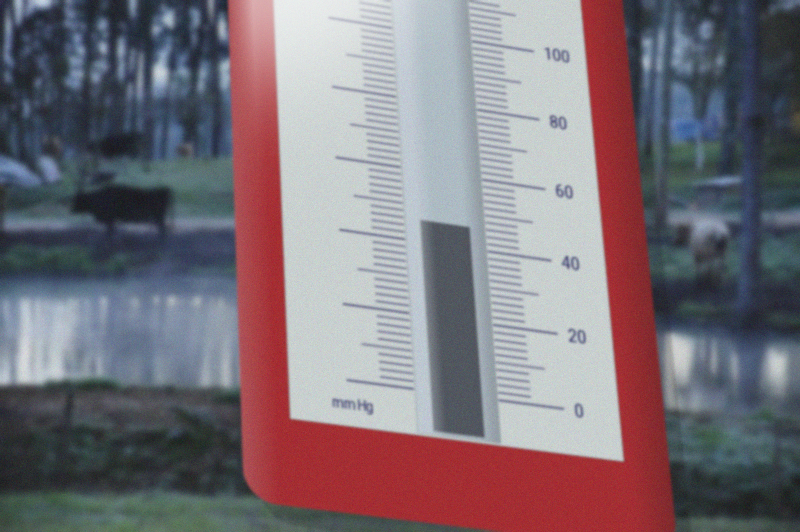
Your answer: 46 mmHg
